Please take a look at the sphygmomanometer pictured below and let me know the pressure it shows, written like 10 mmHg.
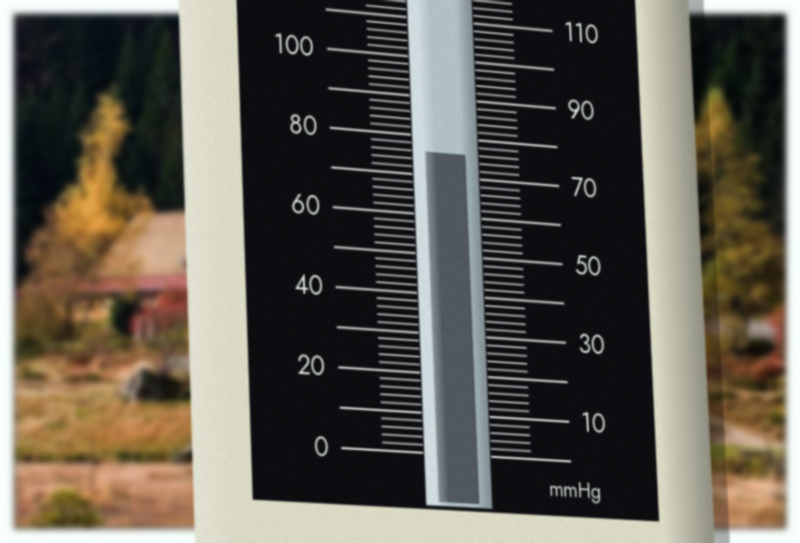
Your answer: 76 mmHg
